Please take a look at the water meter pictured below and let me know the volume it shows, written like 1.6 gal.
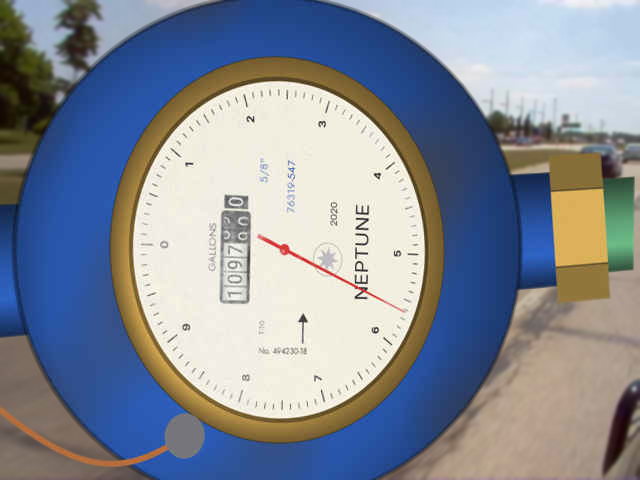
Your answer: 1097895.6 gal
